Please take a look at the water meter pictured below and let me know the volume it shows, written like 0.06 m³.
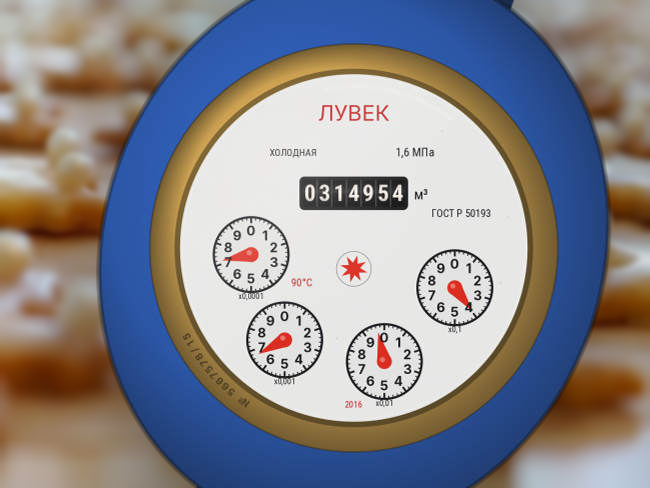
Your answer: 314954.3967 m³
